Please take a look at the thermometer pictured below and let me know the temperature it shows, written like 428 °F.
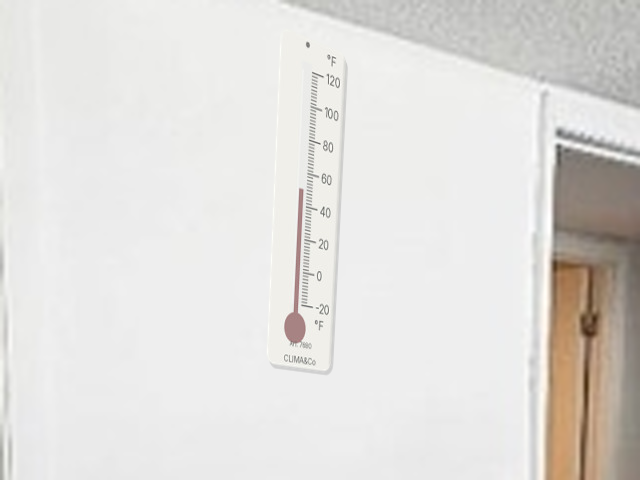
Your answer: 50 °F
